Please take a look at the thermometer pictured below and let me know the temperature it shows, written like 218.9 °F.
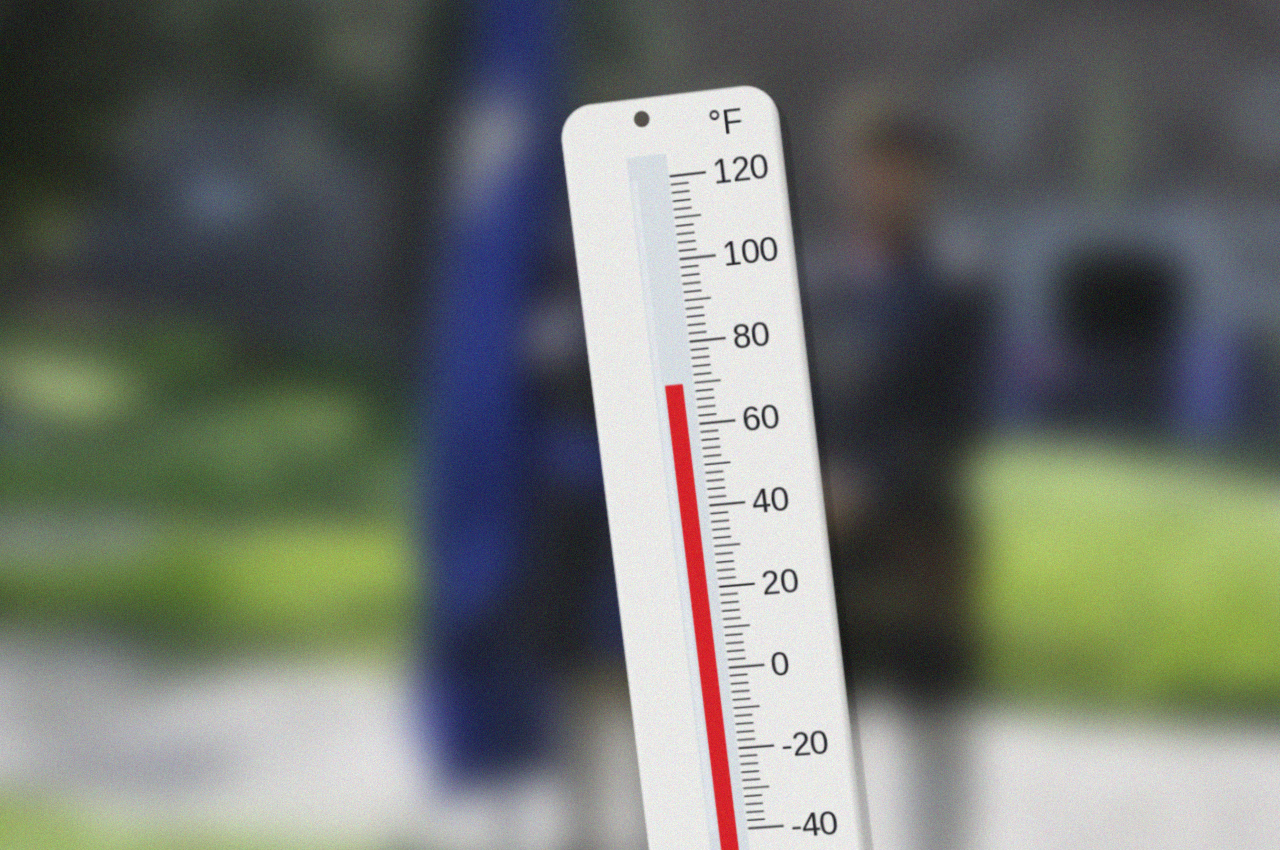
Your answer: 70 °F
